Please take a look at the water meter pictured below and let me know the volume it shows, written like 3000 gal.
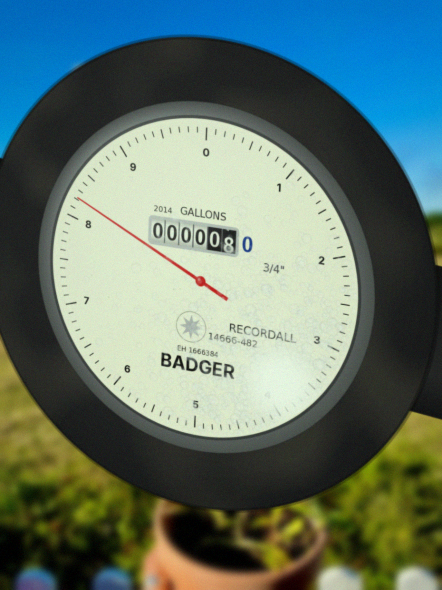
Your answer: 78.2 gal
